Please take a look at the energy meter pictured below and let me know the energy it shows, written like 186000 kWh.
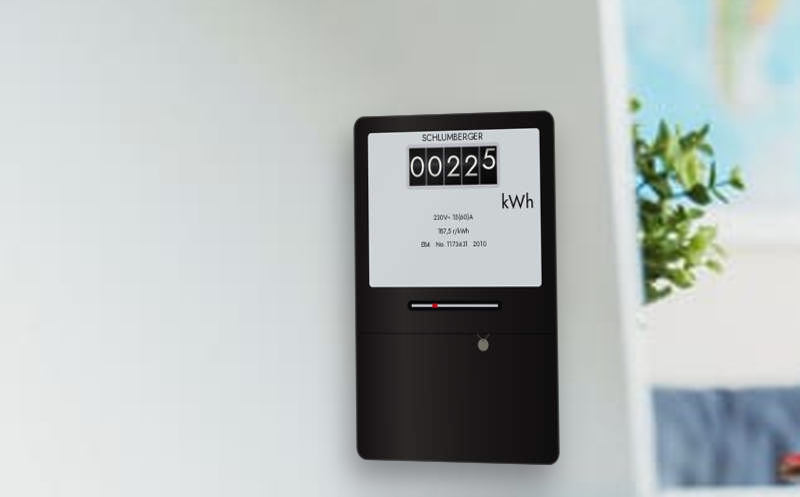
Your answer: 225 kWh
